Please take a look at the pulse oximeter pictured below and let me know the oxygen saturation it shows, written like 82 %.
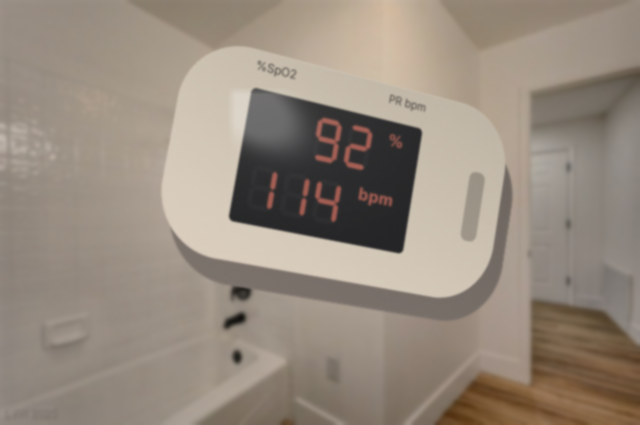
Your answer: 92 %
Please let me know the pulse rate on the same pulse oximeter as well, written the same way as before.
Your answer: 114 bpm
